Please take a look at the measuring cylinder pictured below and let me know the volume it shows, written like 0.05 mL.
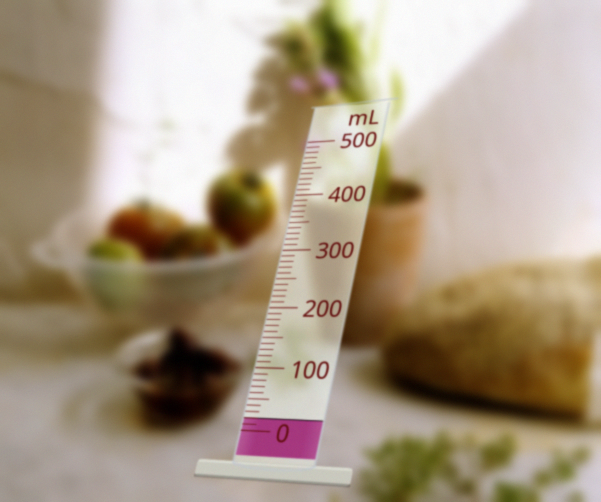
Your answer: 20 mL
